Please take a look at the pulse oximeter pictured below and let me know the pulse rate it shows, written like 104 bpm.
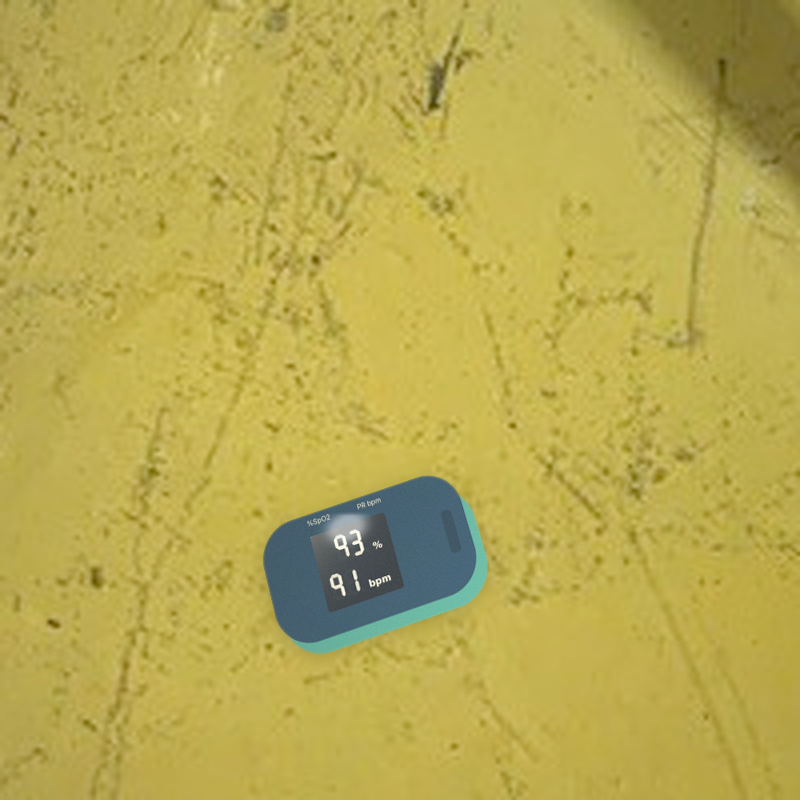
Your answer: 91 bpm
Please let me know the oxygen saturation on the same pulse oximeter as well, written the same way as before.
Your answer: 93 %
